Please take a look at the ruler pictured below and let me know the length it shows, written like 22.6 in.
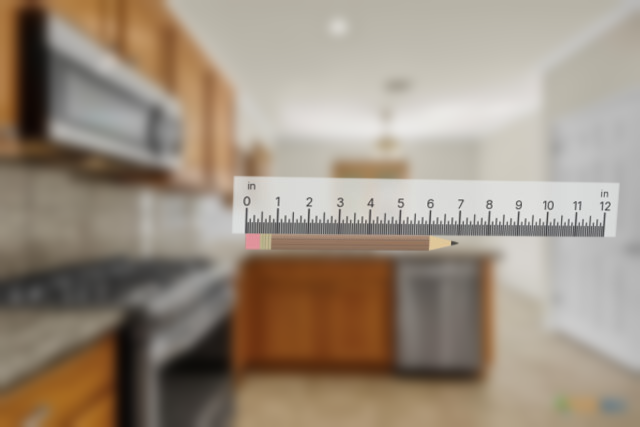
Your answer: 7 in
